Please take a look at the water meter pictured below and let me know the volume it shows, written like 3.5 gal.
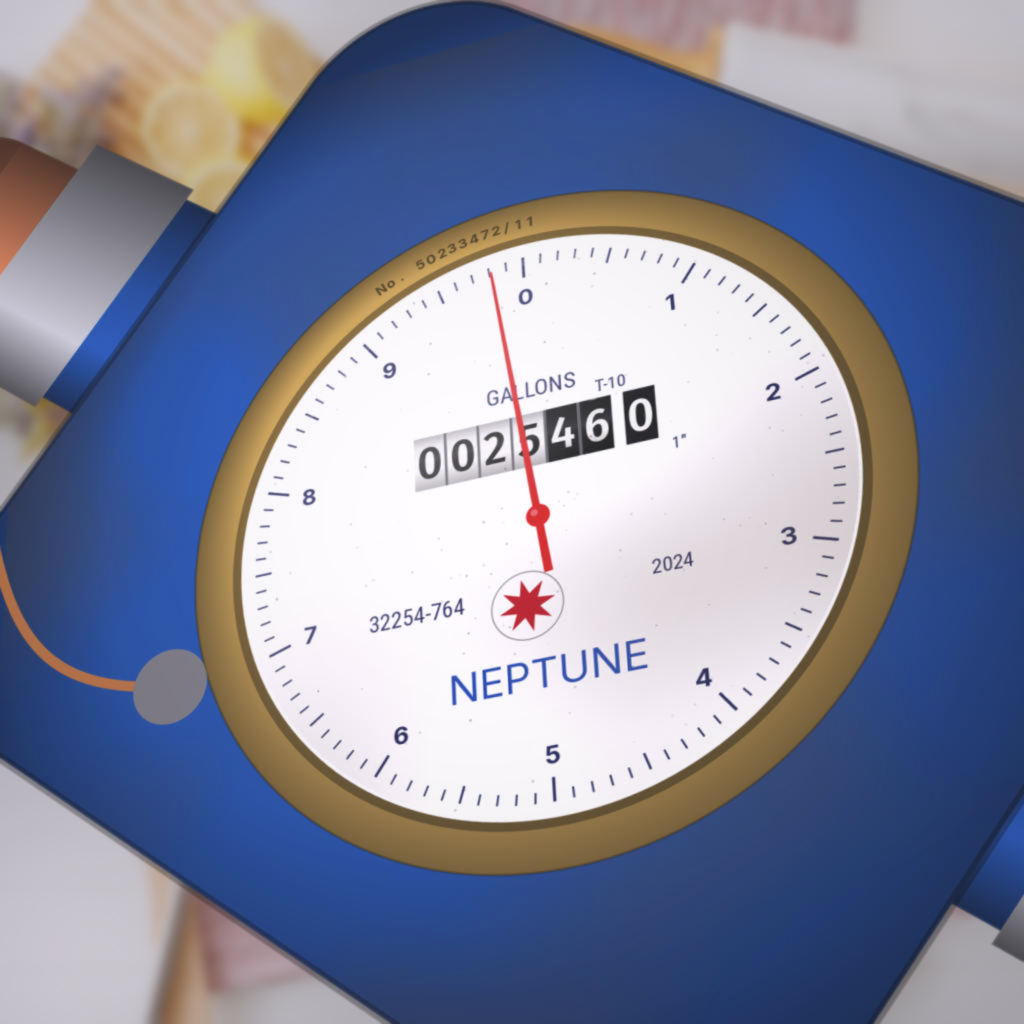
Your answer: 25459.8 gal
